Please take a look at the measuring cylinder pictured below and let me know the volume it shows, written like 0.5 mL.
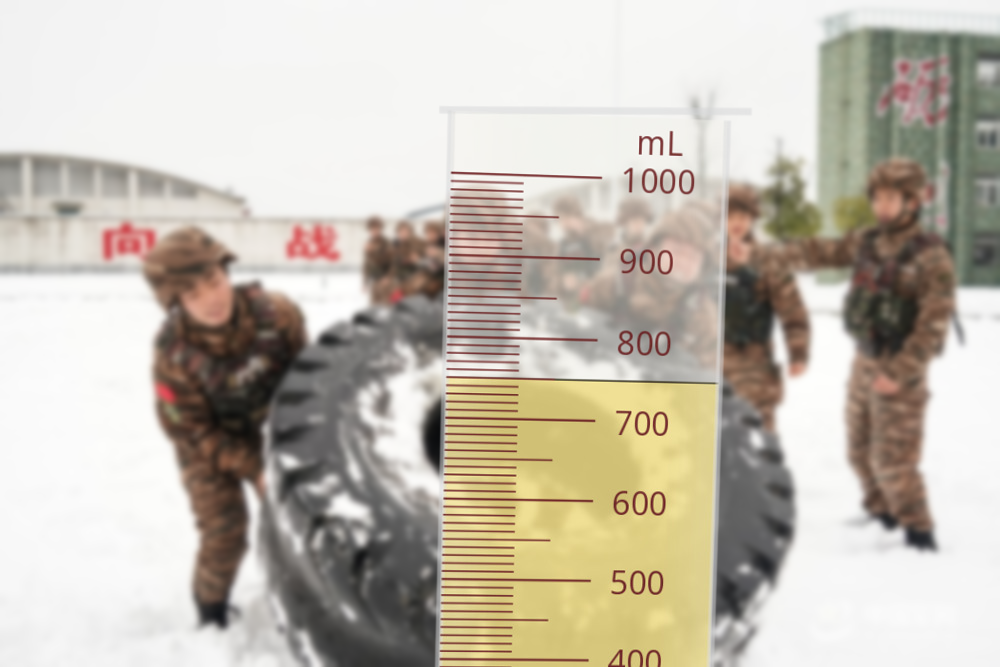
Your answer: 750 mL
